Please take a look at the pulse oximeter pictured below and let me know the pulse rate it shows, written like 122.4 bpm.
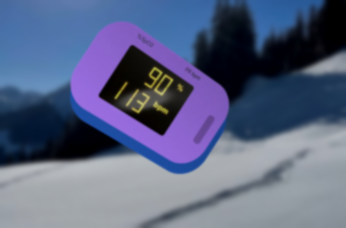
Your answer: 113 bpm
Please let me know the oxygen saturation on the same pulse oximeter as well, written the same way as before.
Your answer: 90 %
